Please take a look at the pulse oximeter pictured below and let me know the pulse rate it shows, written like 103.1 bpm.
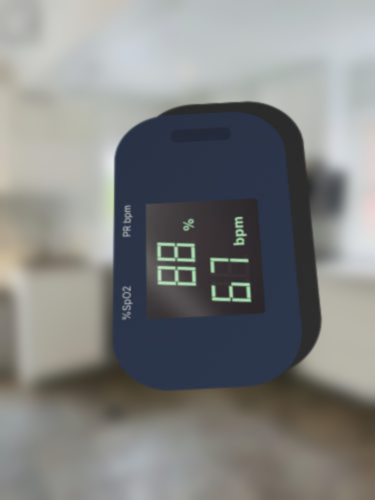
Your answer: 67 bpm
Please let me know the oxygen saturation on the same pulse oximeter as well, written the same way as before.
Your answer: 88 %
